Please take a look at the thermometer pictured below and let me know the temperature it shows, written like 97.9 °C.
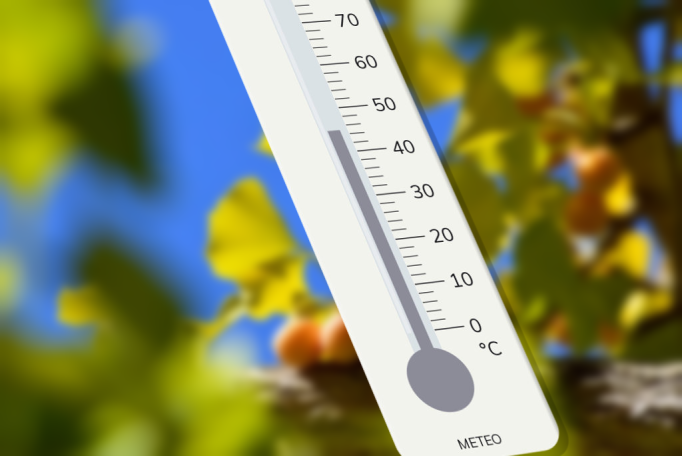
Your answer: 45 °C
